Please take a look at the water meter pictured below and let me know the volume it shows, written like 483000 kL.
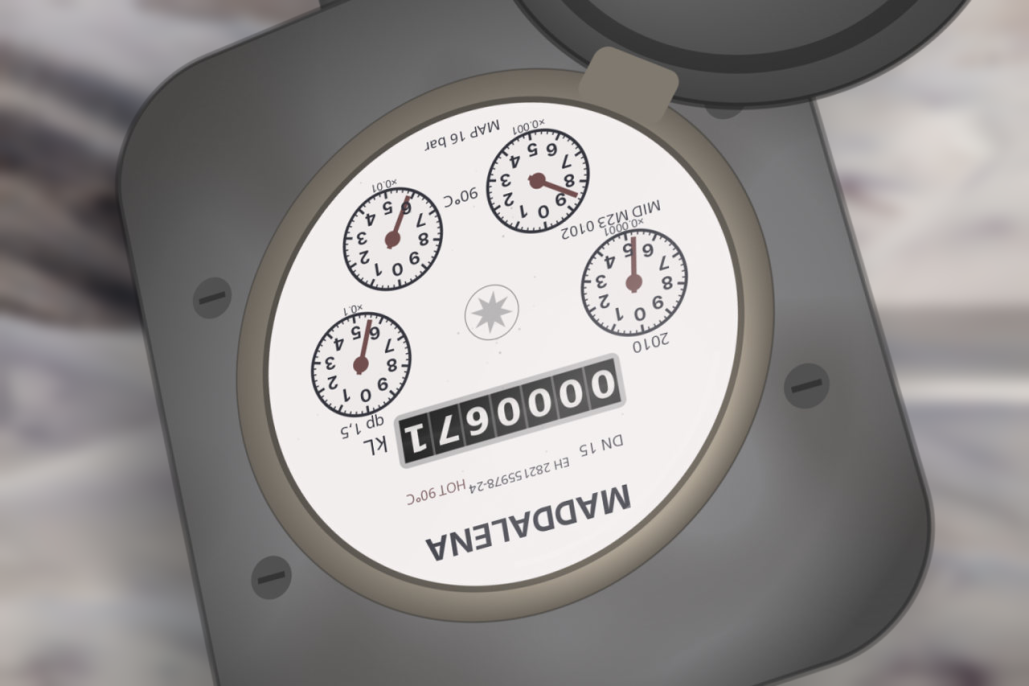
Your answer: 671.5585 kL
